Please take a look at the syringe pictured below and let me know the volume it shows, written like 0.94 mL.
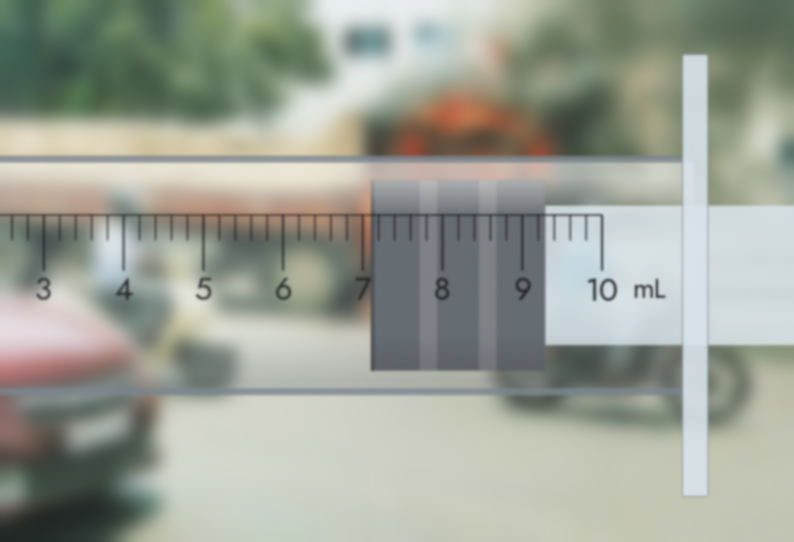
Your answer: 7.1 mL
